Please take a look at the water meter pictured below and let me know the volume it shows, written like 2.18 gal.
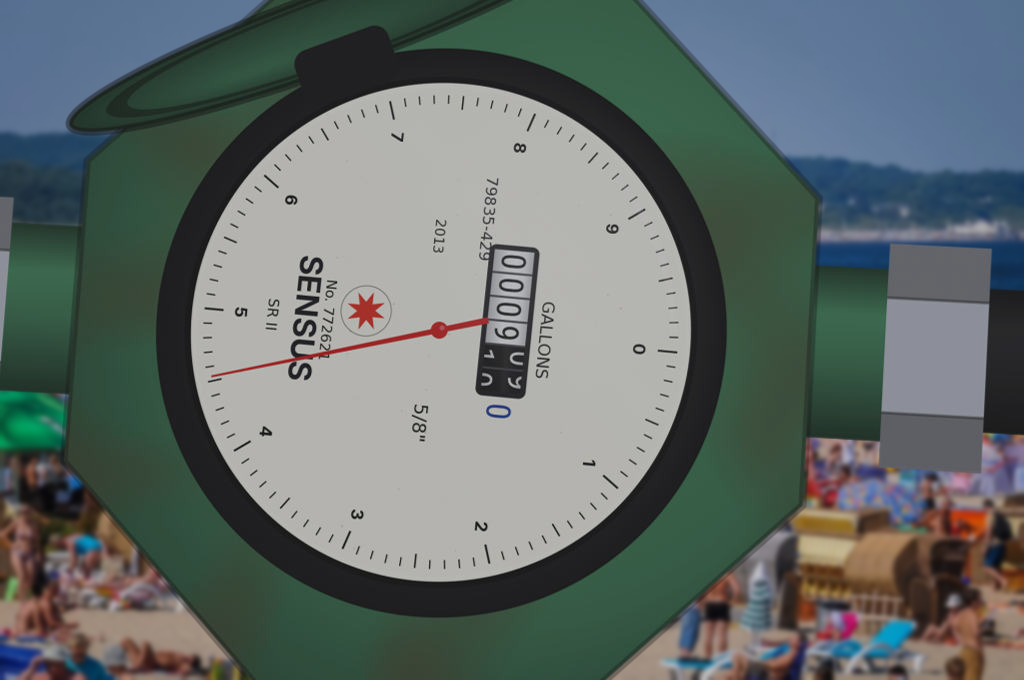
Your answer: 9094.5 gal
